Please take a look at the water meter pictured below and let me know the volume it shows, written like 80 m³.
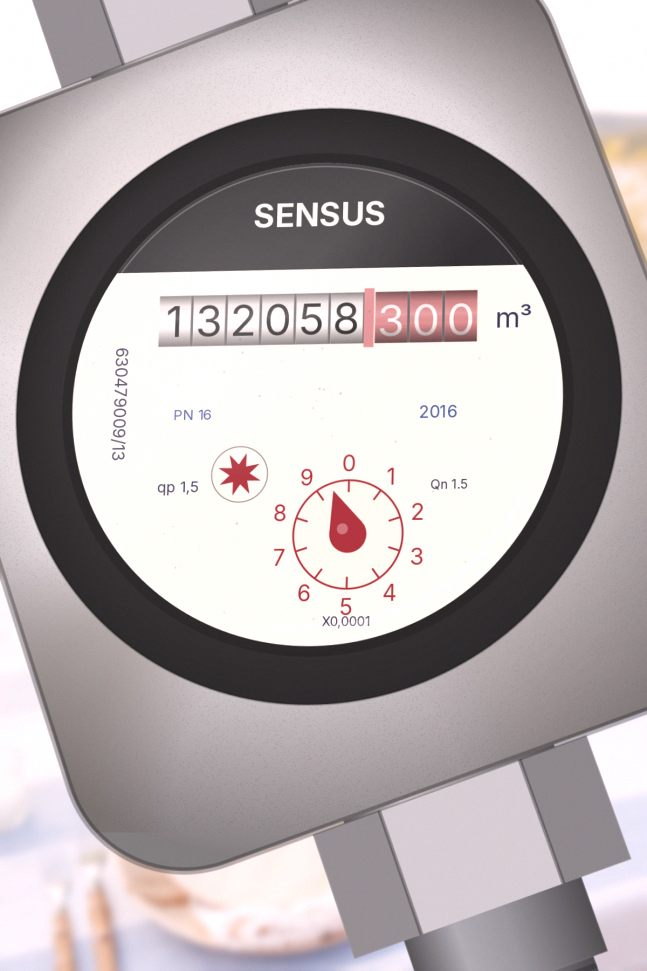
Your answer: 132058.2999 m³
